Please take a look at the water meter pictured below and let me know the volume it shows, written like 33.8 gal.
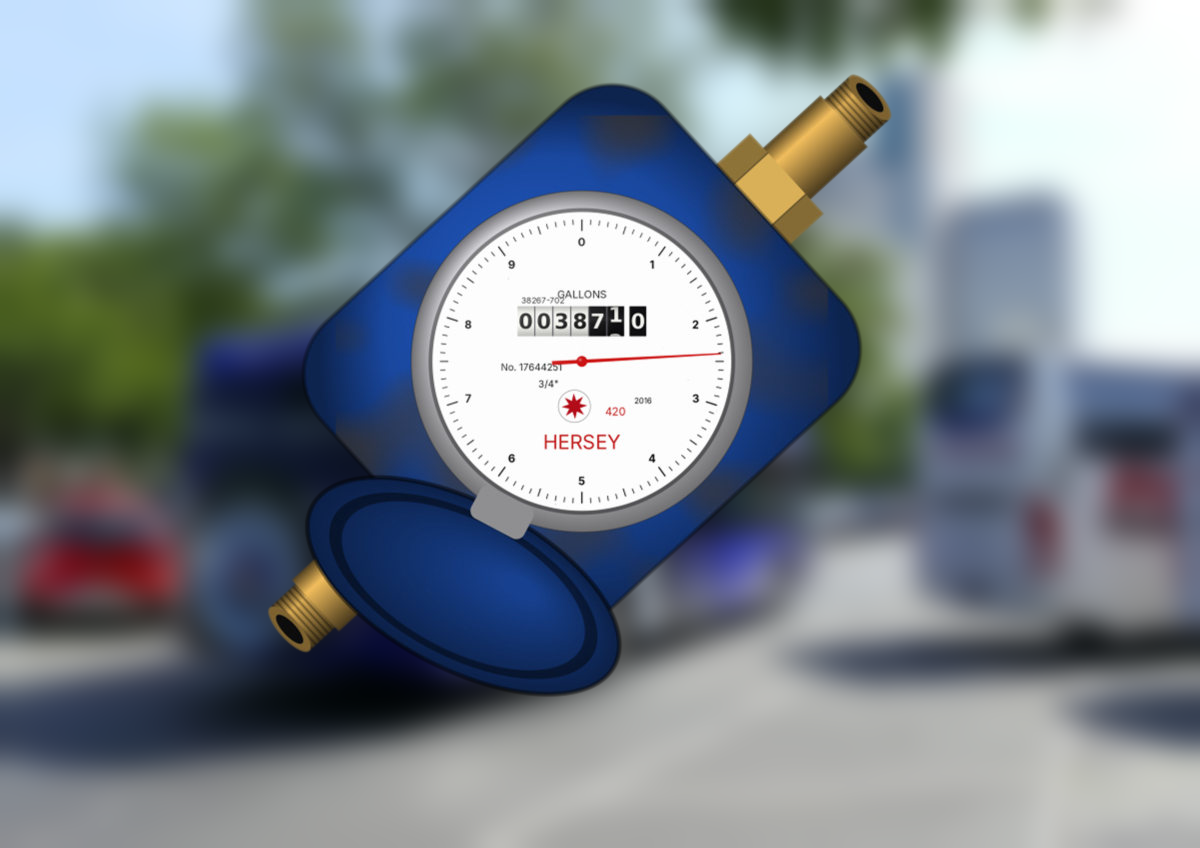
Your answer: 38712.4 gal
